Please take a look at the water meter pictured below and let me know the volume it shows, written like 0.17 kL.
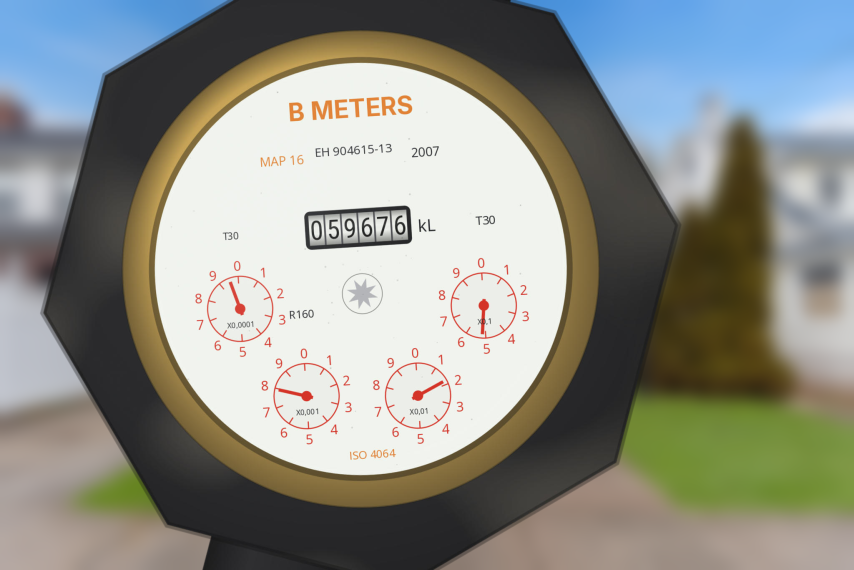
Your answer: 59676.5179 kL
